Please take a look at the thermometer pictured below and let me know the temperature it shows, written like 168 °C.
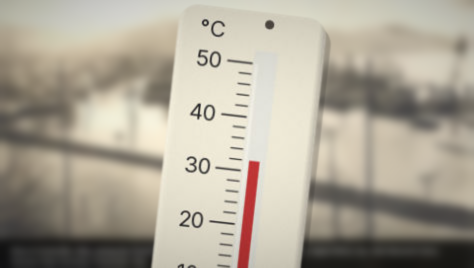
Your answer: 32 °C
